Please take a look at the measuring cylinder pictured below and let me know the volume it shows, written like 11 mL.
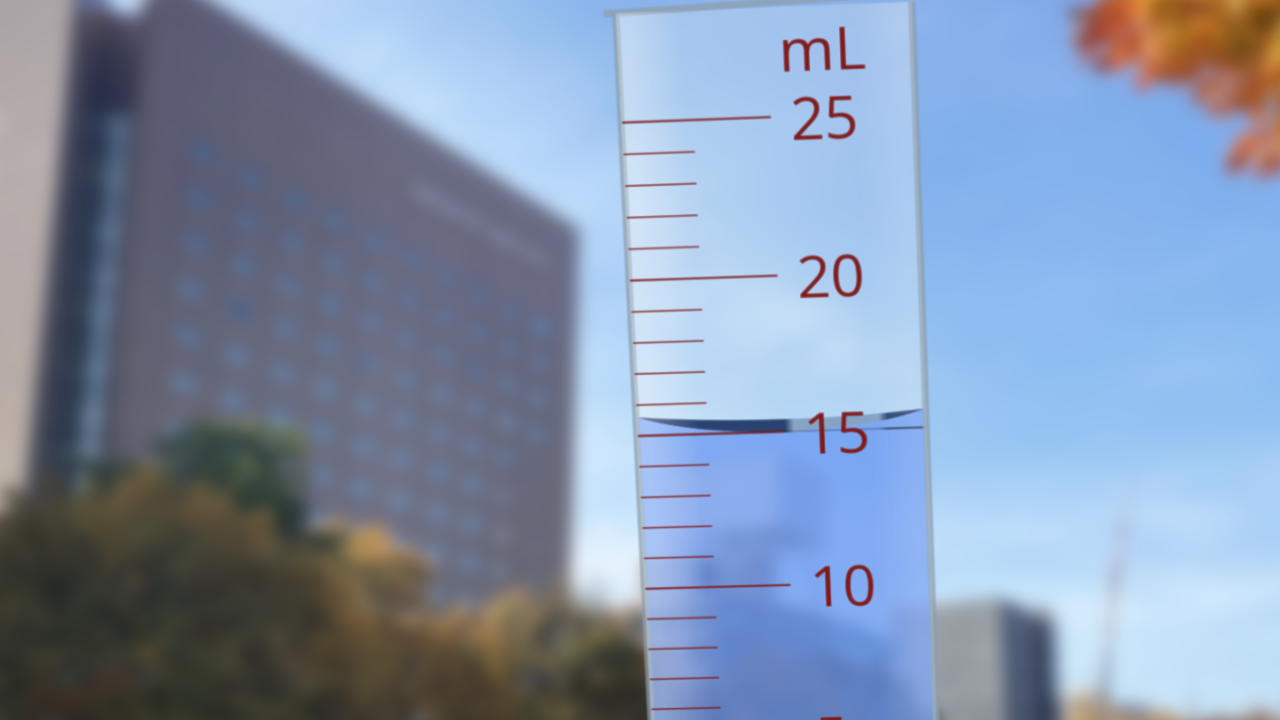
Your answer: 15 mL
